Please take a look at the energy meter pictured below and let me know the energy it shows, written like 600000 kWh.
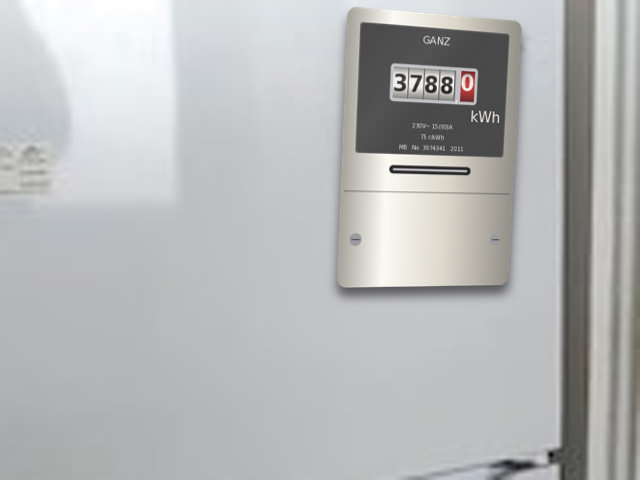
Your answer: 3788.0 kWh
